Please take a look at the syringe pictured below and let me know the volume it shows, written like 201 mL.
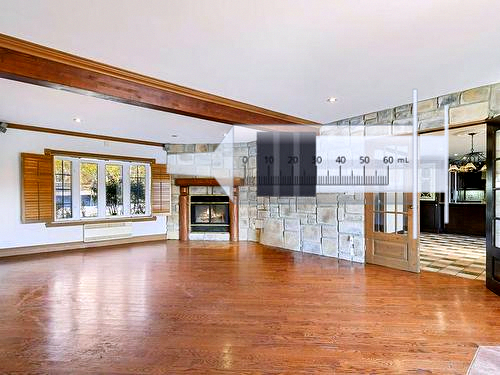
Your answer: 5 mL
